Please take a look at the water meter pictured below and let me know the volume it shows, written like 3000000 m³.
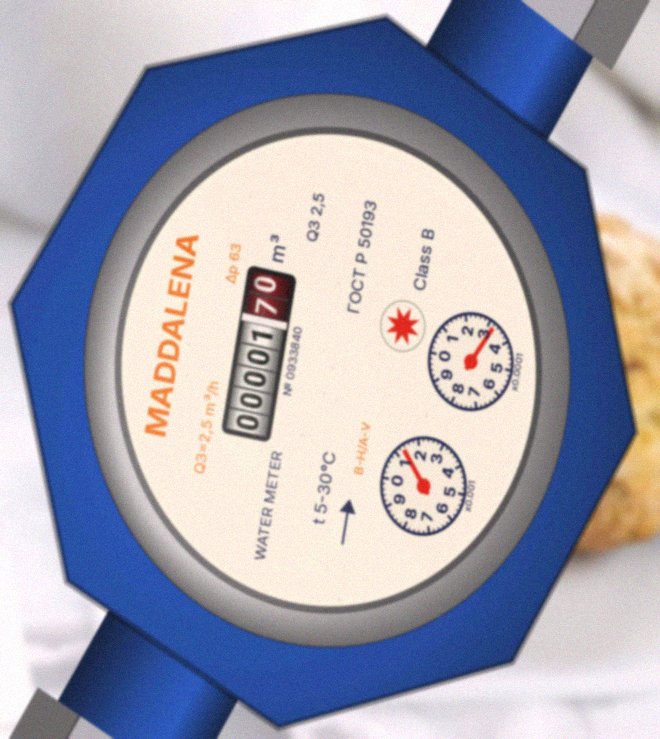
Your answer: 1.7013 m³
